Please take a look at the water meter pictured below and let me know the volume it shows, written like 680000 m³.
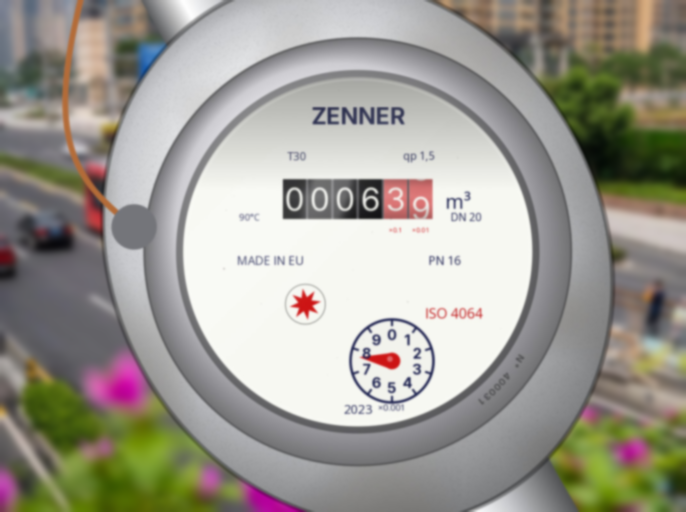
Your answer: 6.387 m³
